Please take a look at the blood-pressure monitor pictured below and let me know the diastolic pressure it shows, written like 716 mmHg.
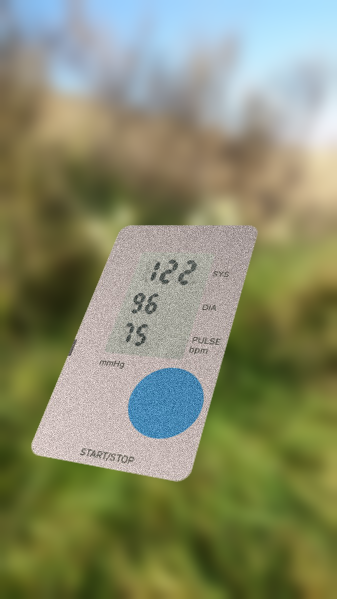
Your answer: 96 mmHg
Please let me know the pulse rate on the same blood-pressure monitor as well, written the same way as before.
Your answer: 75 bpm
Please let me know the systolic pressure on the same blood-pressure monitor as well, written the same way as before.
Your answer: 122 mmHg
